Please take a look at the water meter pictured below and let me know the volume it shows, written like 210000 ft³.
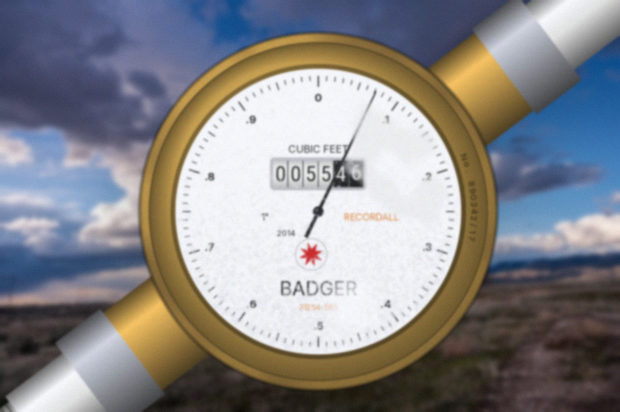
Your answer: 5546.07 ft³
